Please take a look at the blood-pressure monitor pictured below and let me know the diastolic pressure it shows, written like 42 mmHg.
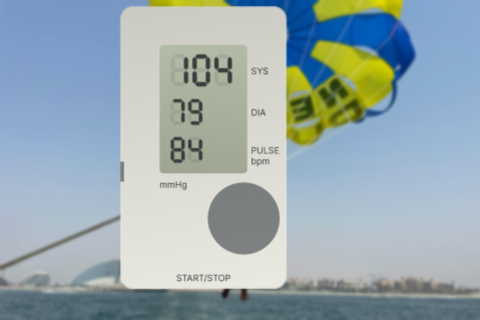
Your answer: 79 mmHg
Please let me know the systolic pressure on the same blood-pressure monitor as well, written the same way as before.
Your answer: 104 mmHg
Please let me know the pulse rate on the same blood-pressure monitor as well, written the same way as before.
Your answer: 84 bpm
